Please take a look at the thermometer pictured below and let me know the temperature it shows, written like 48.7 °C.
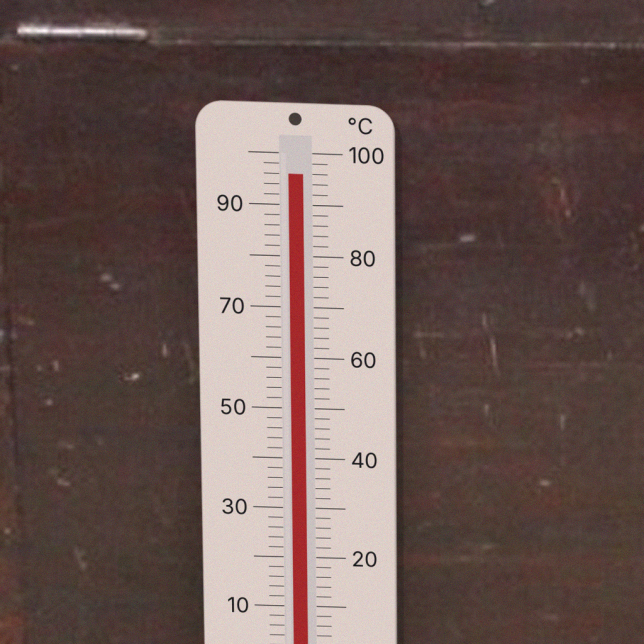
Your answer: 96 °C
